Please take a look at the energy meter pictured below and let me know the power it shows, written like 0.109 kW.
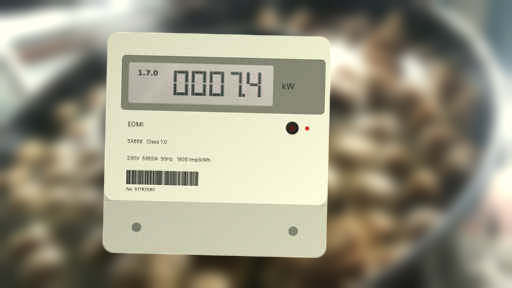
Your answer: 7.4 kW
